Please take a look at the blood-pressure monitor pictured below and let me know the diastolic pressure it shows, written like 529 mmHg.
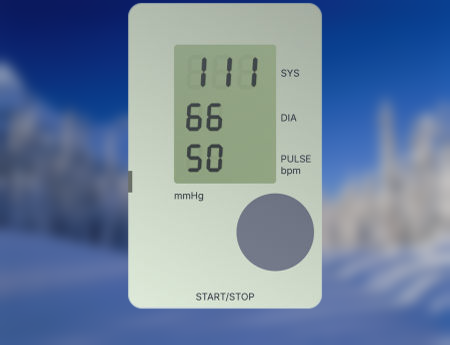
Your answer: 66 mmHg
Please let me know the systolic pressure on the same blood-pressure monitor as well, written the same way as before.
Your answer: 111 mmHg
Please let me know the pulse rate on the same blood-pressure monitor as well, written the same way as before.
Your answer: 50 bpm
